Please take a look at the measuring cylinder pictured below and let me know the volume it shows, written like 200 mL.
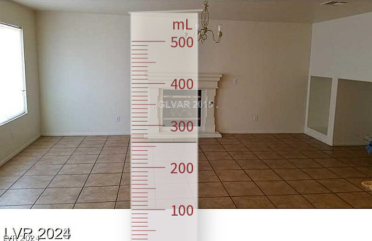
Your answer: 260 mL
